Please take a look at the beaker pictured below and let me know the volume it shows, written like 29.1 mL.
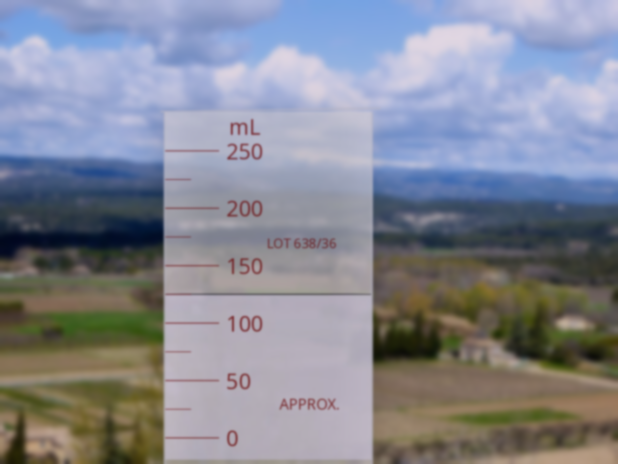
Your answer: 125 mL
